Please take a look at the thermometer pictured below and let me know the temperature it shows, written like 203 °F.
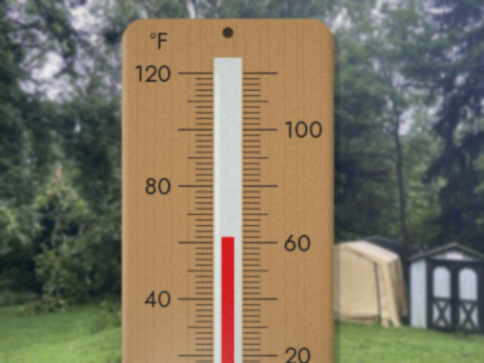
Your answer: 62 °F
